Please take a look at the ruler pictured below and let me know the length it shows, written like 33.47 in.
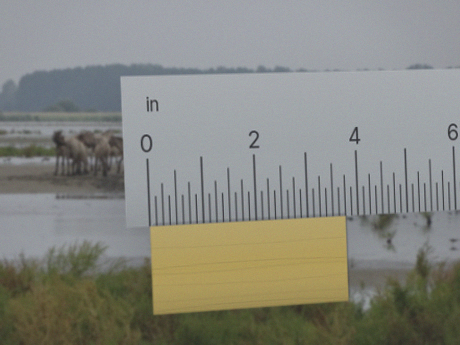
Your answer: 3.75 in
